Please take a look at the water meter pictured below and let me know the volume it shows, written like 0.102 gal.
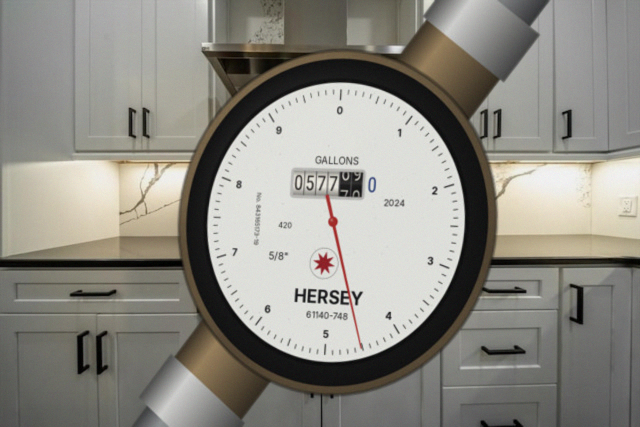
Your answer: 577694.5 gal
